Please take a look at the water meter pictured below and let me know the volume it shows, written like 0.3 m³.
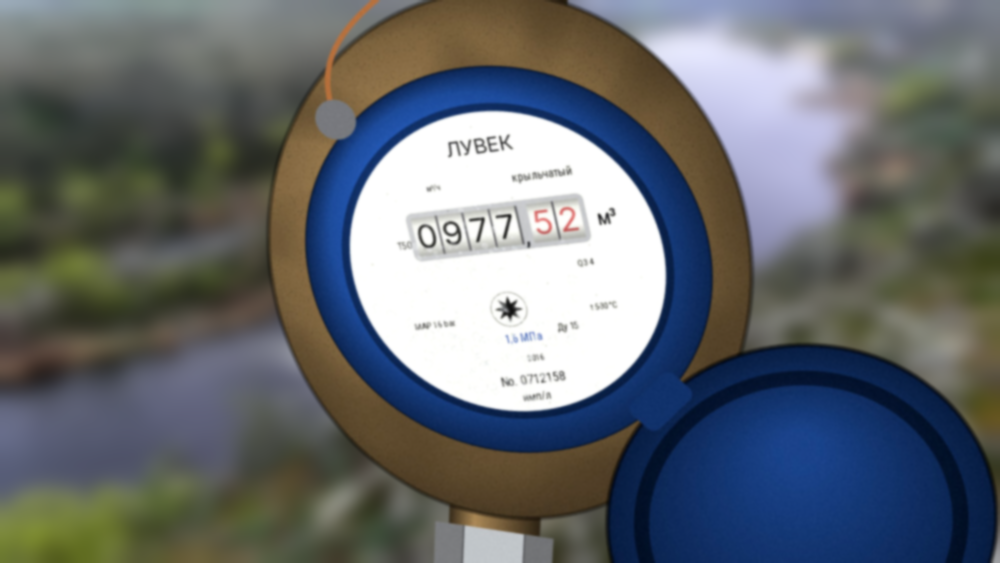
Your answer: 977.52 m³
